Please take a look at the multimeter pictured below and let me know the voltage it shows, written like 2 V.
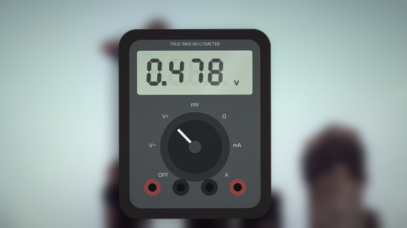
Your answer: 0.478 V
